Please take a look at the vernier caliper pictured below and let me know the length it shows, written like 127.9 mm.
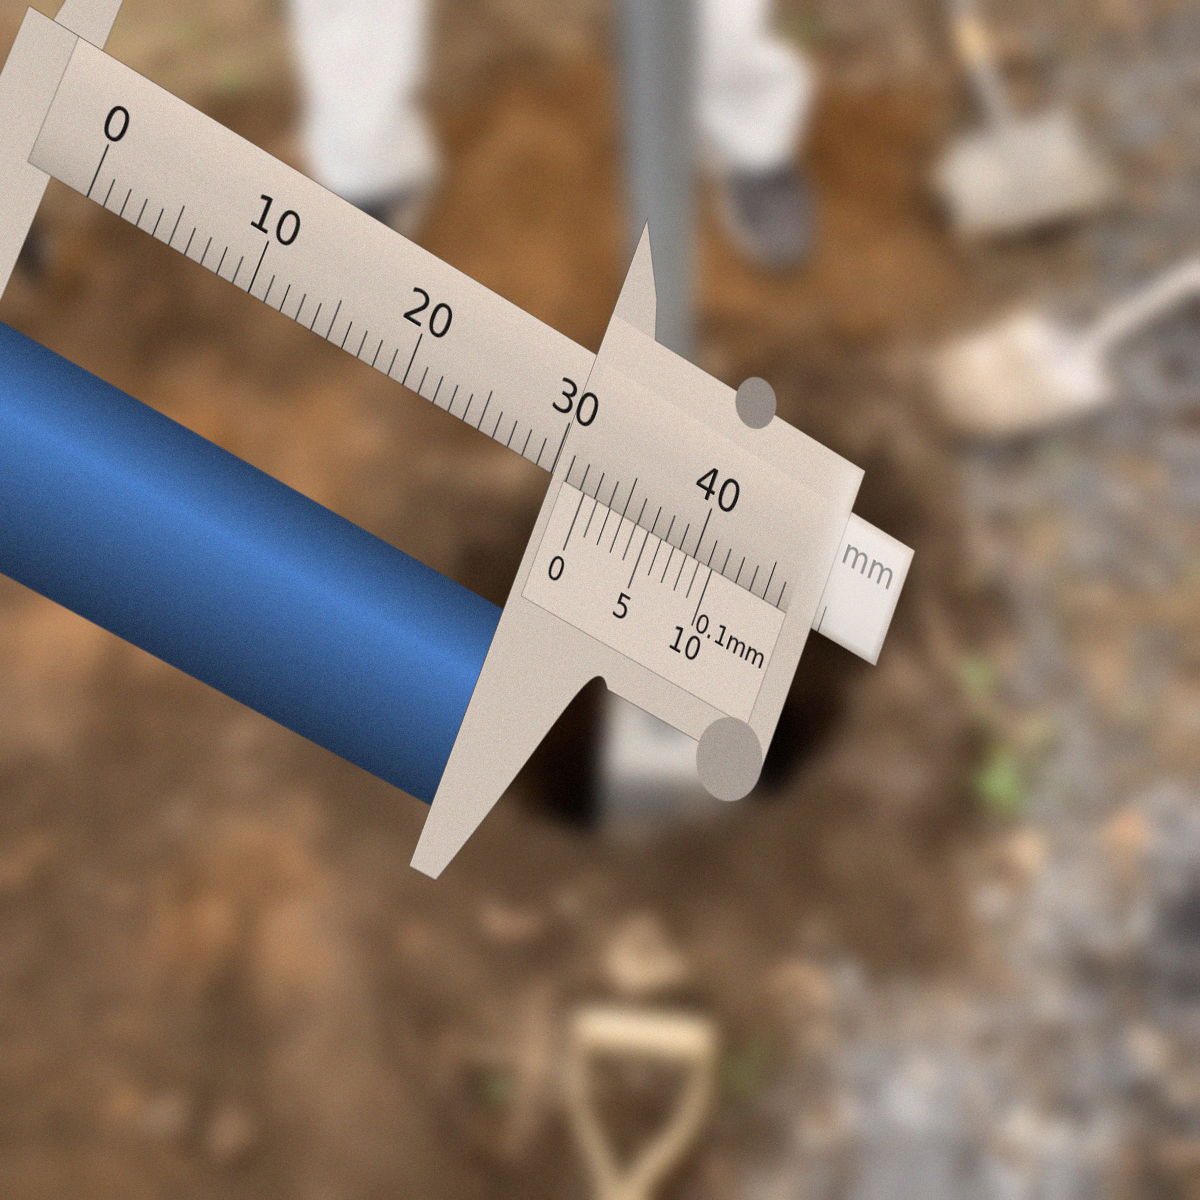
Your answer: 32.3 mm
